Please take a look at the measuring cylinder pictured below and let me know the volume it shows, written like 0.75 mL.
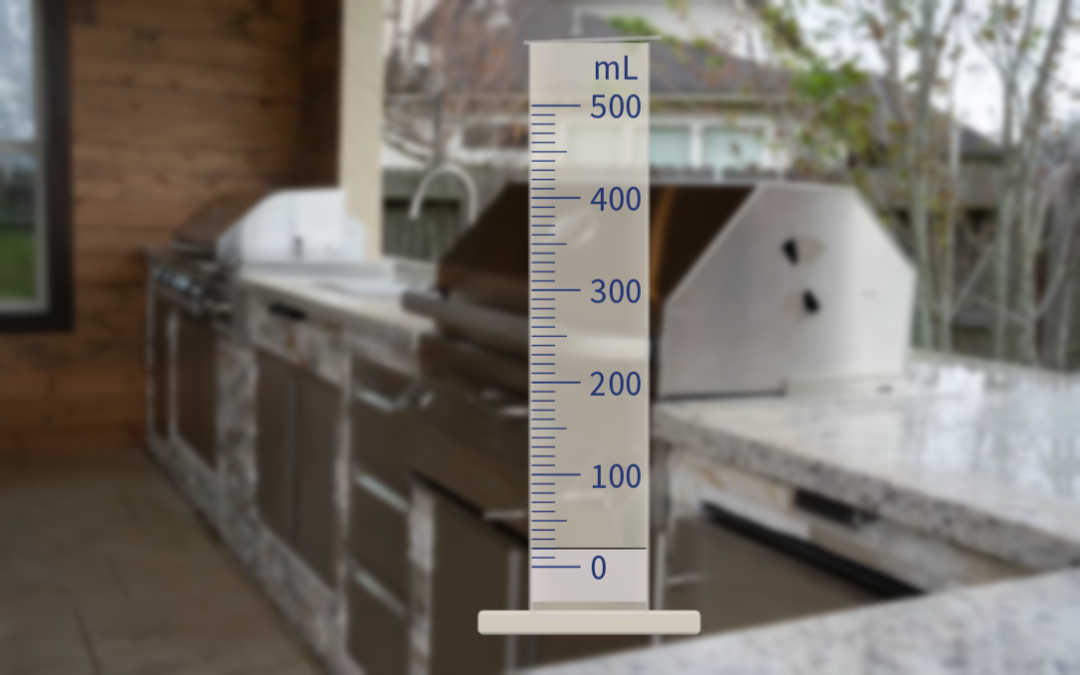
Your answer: 20 mL
